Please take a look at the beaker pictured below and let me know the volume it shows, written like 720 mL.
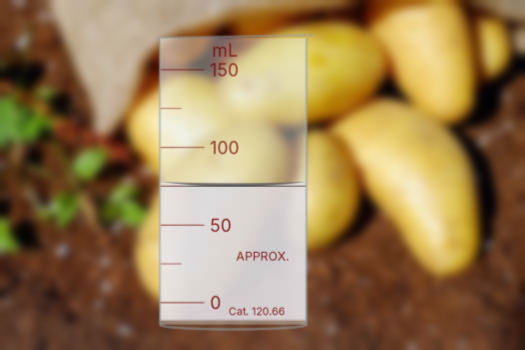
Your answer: 75 mL
